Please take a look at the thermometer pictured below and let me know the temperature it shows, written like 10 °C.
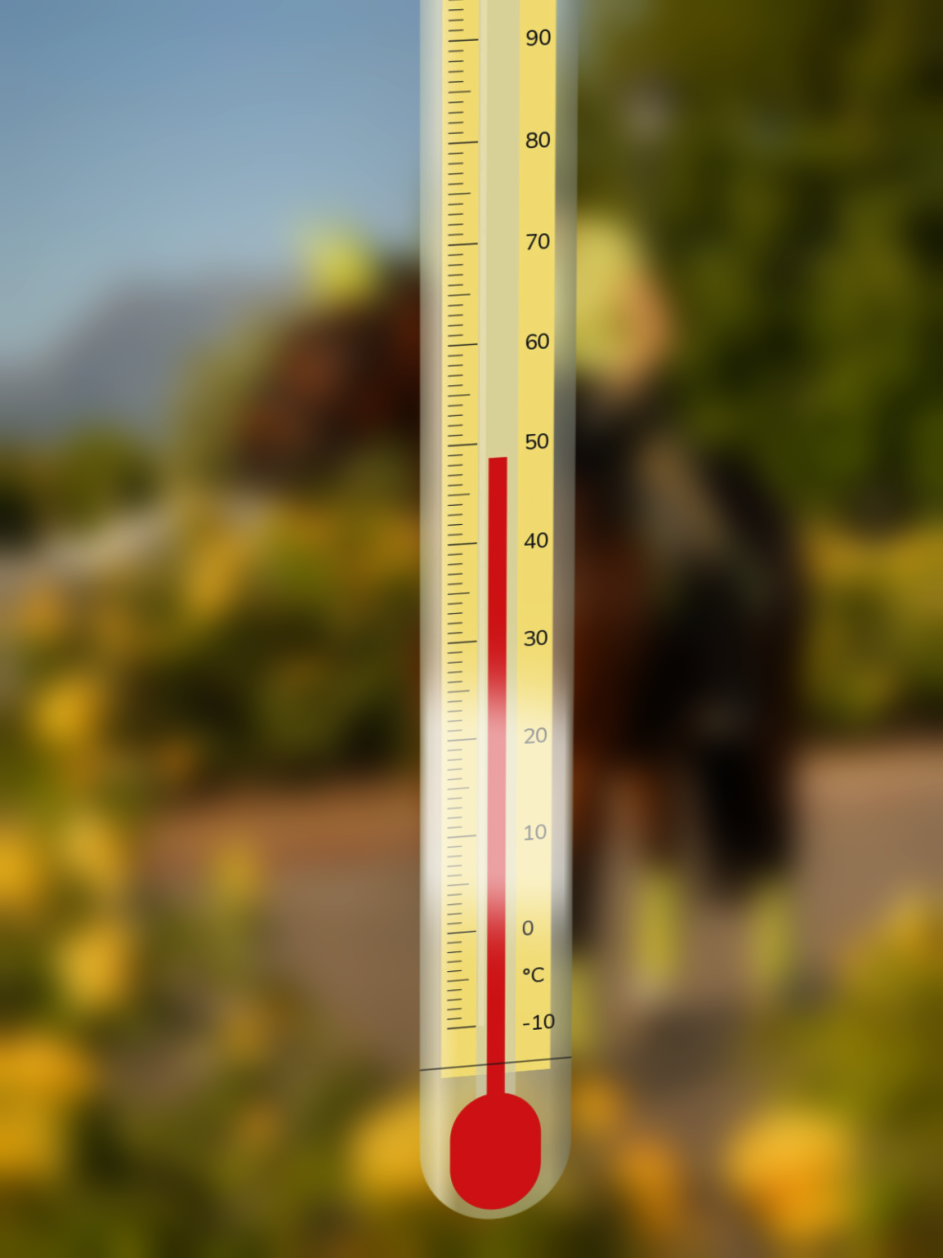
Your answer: 48.5 °C
